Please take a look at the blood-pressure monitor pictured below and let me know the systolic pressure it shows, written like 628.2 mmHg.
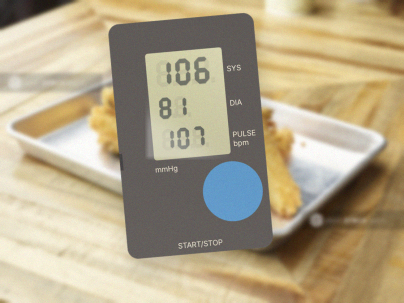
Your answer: 106 mmHg
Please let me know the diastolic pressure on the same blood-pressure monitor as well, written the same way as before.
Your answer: 81 mmHg
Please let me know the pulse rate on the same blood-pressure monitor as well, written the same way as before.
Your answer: 107 bpm
